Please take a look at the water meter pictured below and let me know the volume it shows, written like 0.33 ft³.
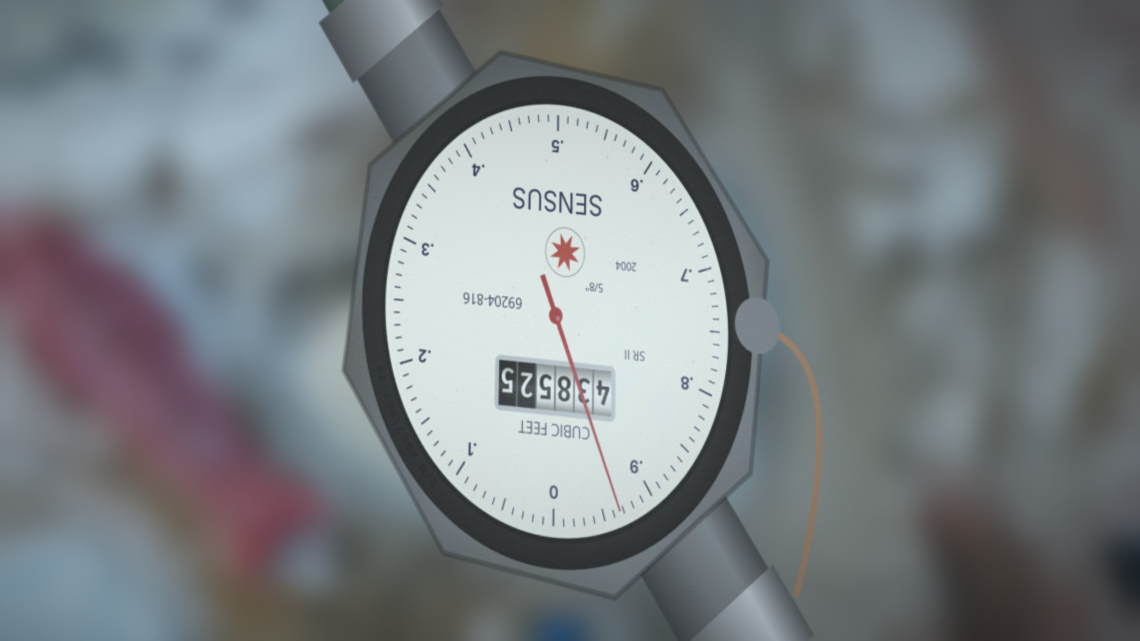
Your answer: 438524.93 ft³
